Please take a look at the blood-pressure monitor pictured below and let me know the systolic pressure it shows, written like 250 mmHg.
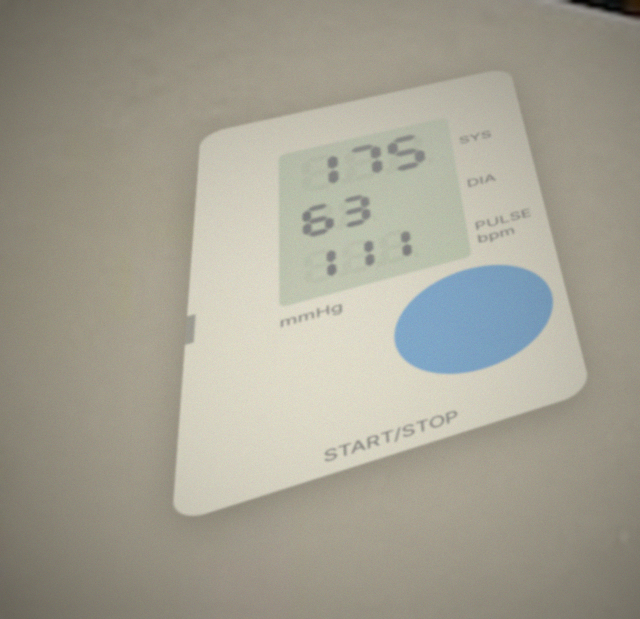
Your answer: 175 mmHg
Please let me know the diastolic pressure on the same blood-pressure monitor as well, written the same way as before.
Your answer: 63 mmHg
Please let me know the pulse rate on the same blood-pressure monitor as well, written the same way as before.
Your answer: 111 bpm
